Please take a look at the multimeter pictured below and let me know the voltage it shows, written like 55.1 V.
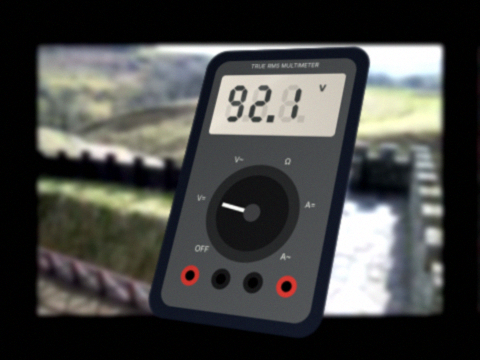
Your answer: 92.1 V
